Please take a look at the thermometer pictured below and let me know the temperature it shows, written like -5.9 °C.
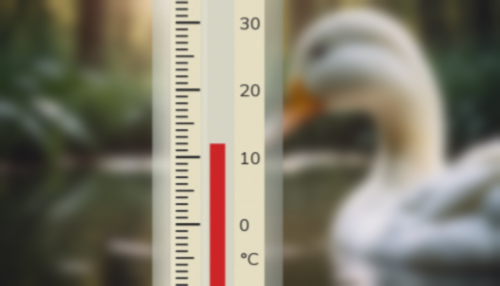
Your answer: 12 °C
